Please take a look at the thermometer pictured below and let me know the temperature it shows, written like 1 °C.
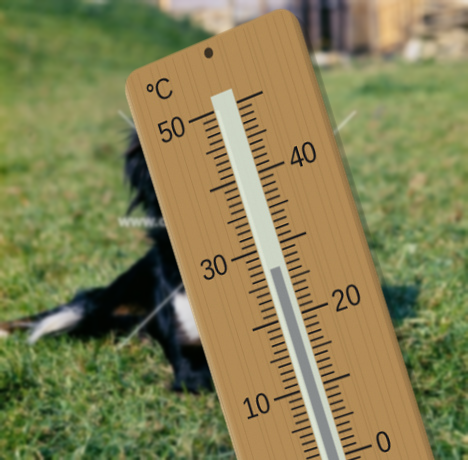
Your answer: 27 °C
